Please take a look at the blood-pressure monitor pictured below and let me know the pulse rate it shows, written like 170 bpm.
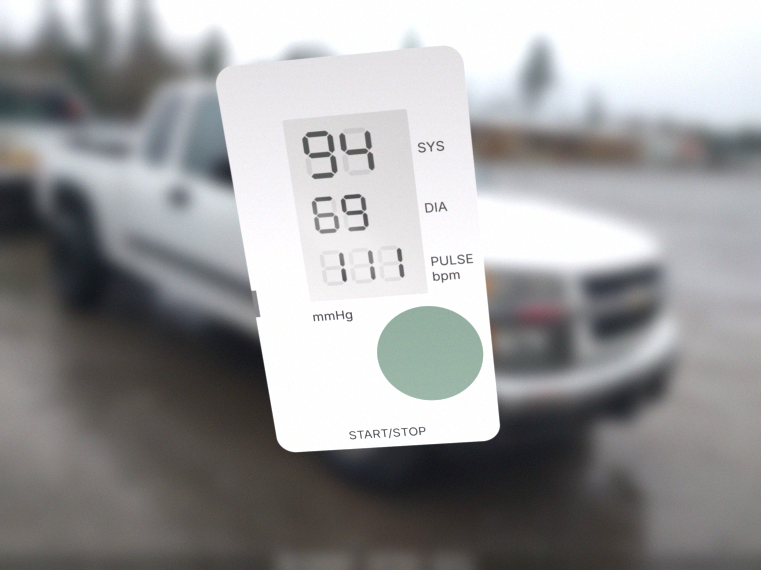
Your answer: 111 bpm
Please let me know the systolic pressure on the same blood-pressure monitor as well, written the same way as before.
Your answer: 94 mmHg
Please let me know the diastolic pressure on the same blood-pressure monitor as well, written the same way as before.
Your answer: 69 mmHg
